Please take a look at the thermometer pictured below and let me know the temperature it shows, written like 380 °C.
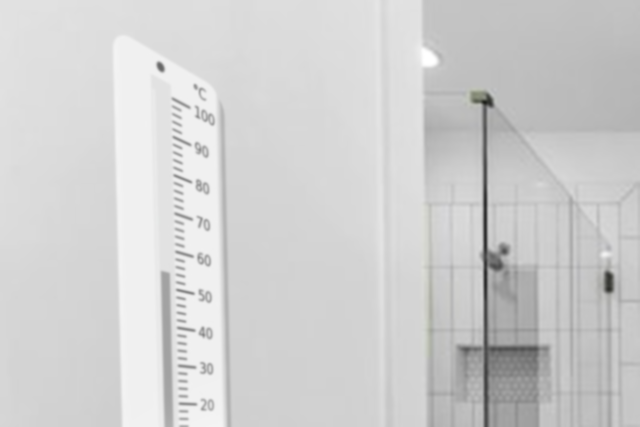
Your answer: 54 °C
